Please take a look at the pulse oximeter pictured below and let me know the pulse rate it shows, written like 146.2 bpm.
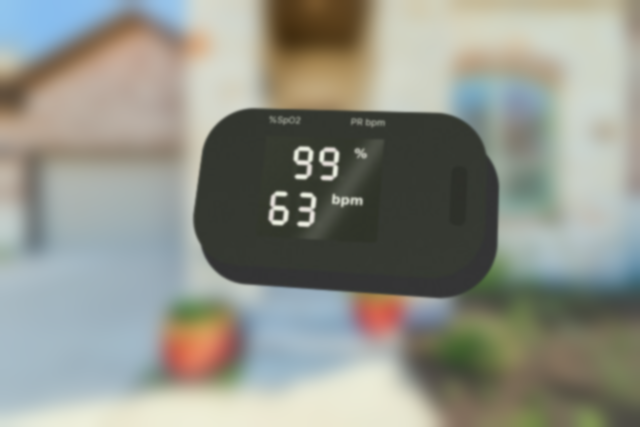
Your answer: 63 bpm
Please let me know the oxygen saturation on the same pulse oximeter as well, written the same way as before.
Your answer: 99 %
